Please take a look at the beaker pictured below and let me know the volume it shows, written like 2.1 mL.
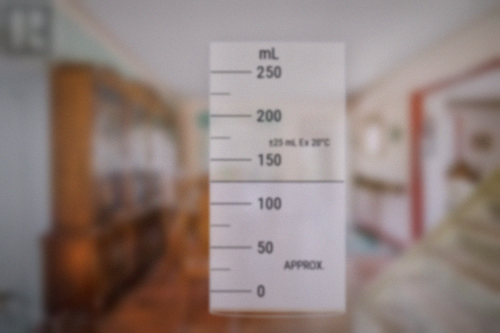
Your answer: 125 mL
